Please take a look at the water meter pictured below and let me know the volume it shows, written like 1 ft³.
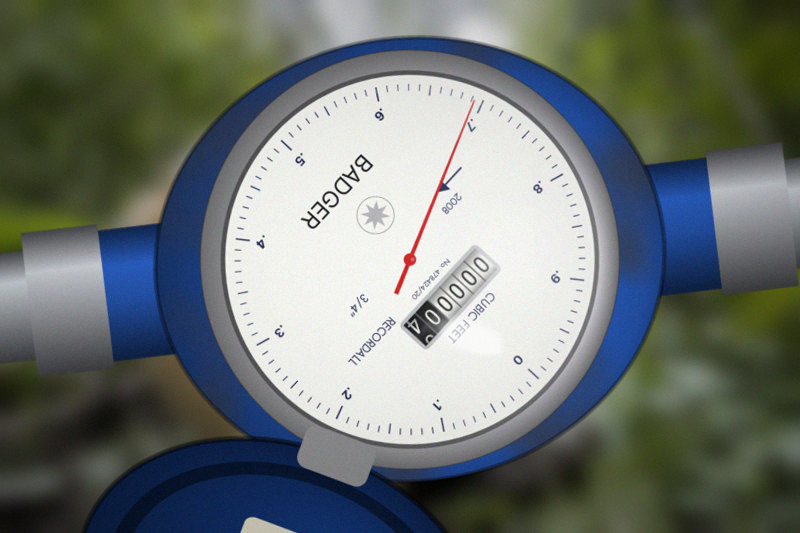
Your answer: 3.69 ft³
